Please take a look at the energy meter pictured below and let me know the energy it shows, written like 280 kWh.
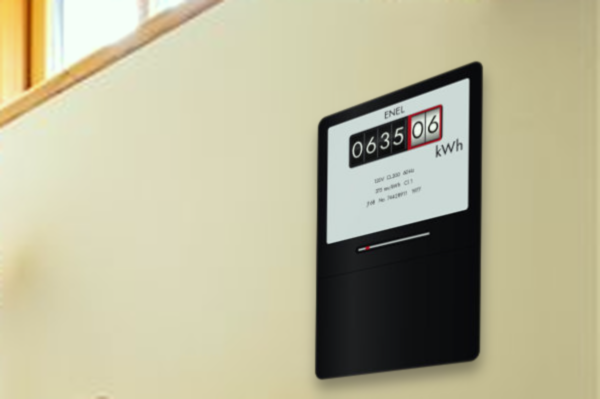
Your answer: 635.06 kWh
